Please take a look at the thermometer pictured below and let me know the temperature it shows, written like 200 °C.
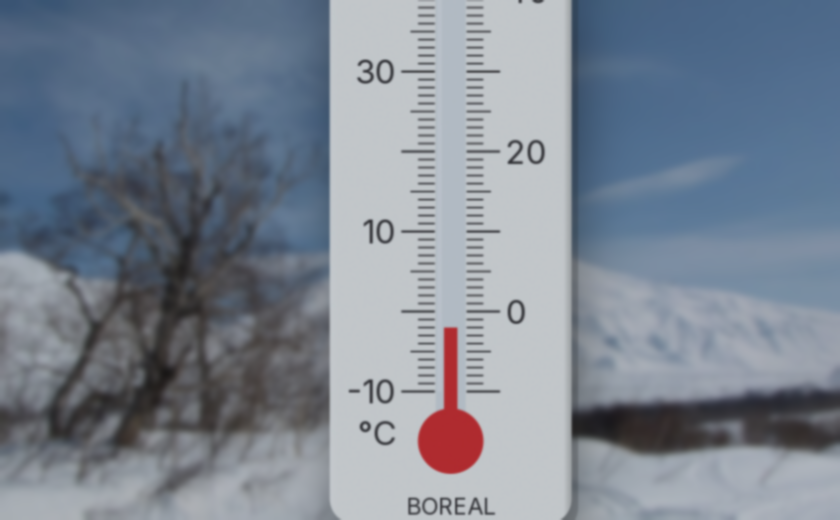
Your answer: -2 °C
